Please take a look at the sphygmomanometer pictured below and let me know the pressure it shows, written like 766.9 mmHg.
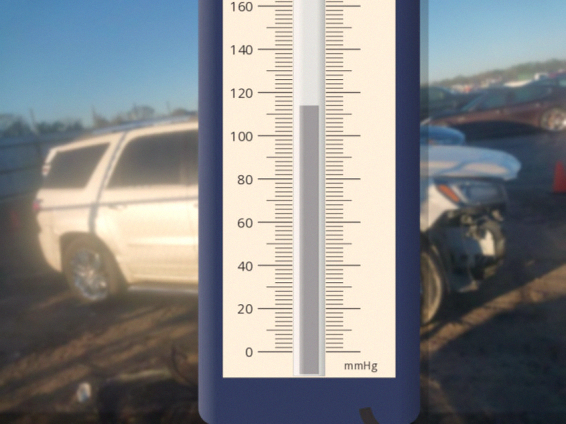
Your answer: 114 mmHg
